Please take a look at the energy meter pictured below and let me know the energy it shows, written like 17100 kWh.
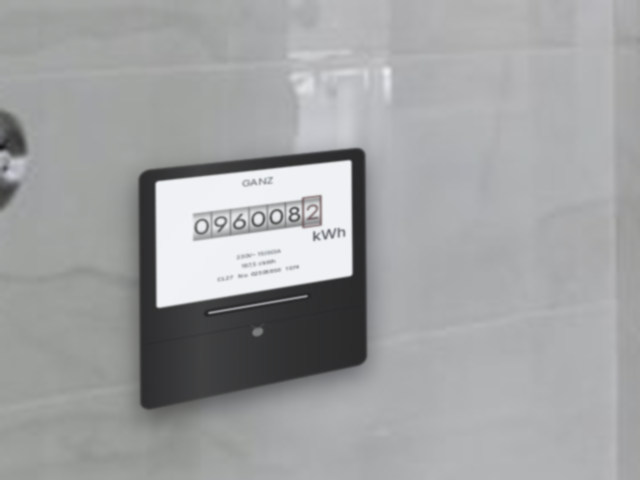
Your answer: 96008.2 kWh
